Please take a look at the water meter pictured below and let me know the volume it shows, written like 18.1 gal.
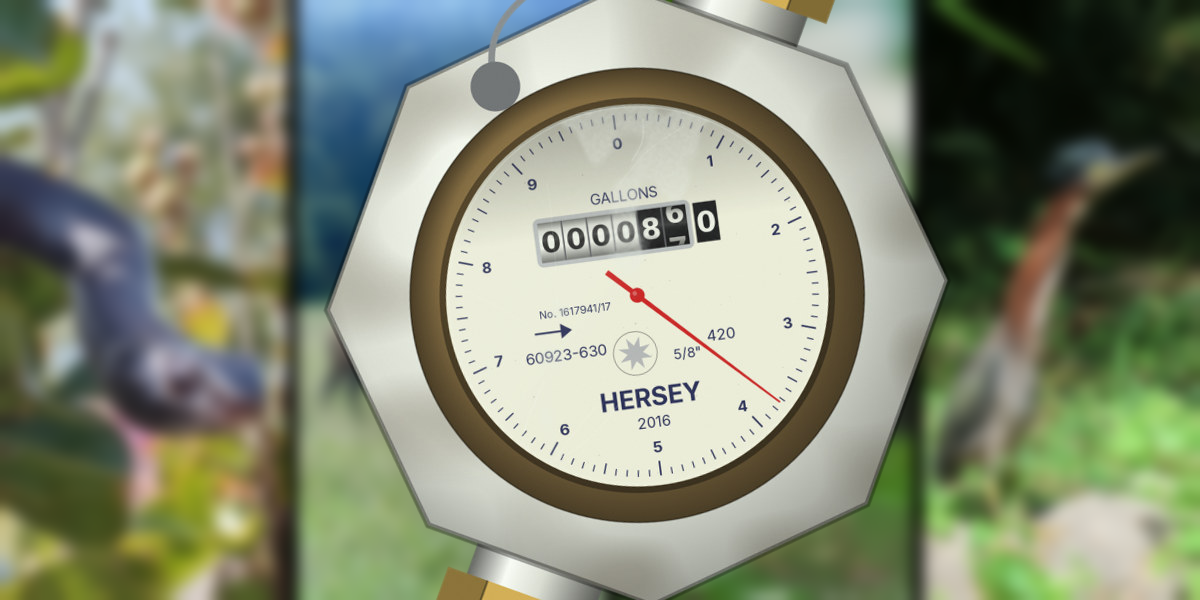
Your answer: 863.7 gal
